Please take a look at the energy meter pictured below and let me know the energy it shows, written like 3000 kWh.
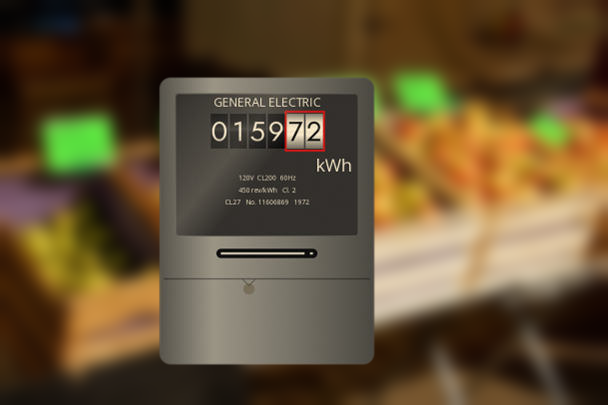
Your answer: 159.72 kWh
